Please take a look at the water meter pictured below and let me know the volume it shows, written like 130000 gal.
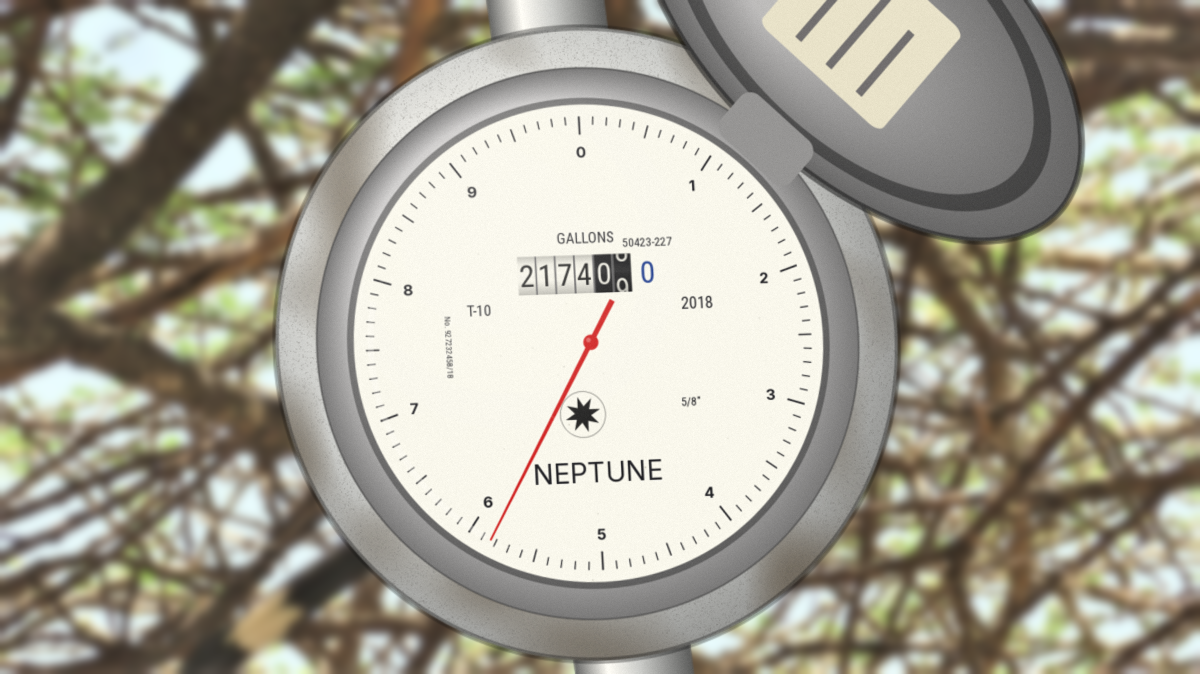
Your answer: 2174085.8 gal
